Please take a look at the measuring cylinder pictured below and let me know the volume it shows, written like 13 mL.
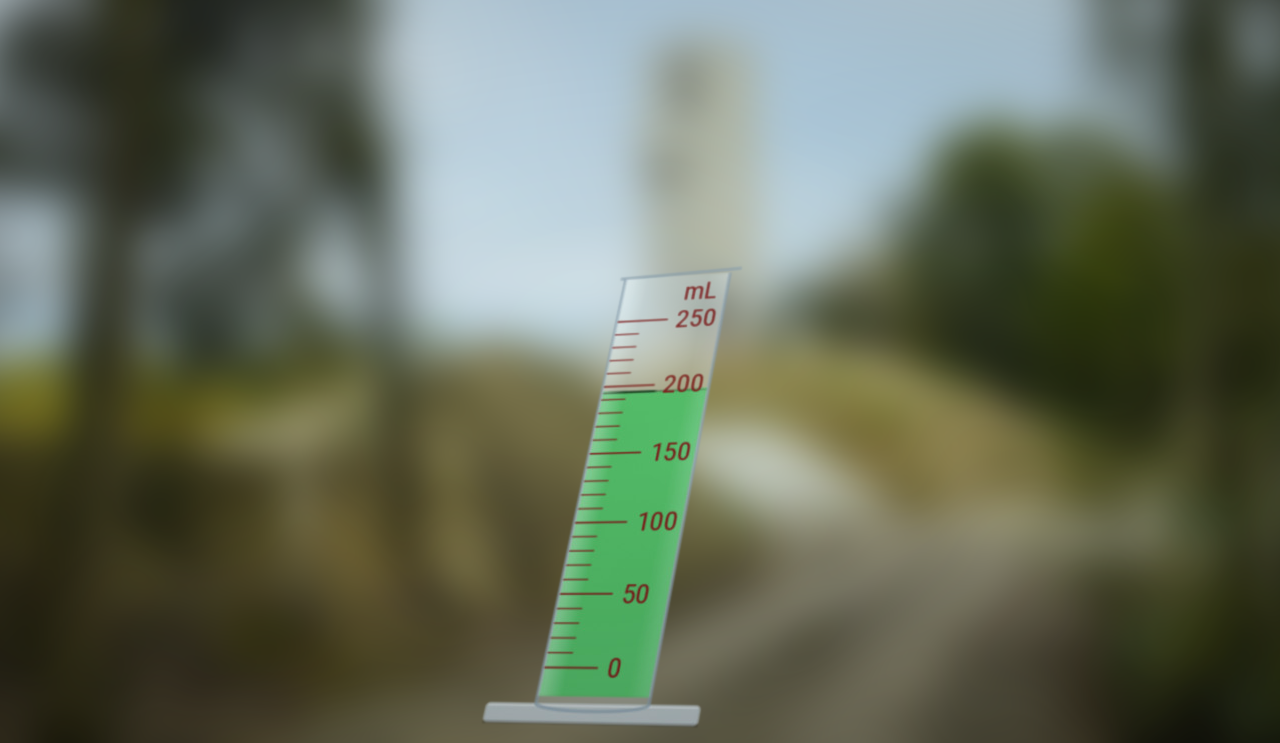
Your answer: 195 mL
